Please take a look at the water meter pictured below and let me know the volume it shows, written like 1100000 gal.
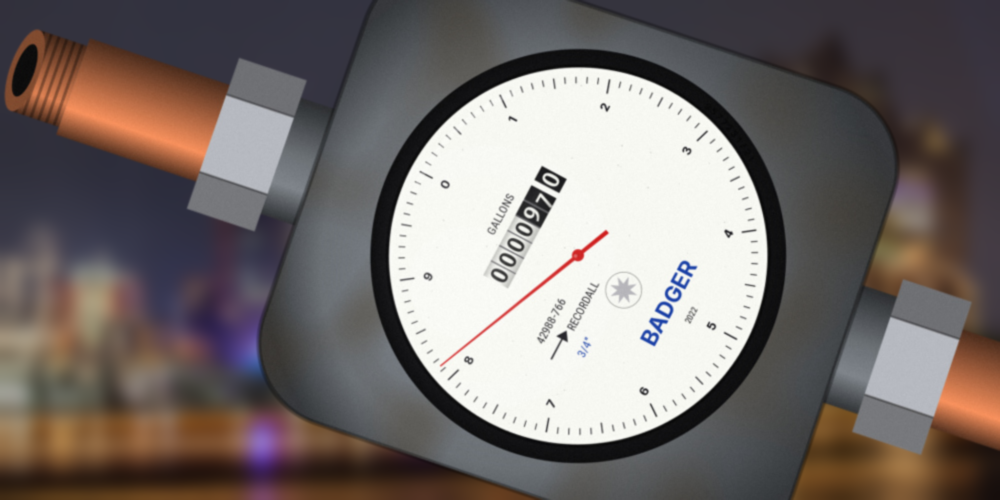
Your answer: 968.1 gal
